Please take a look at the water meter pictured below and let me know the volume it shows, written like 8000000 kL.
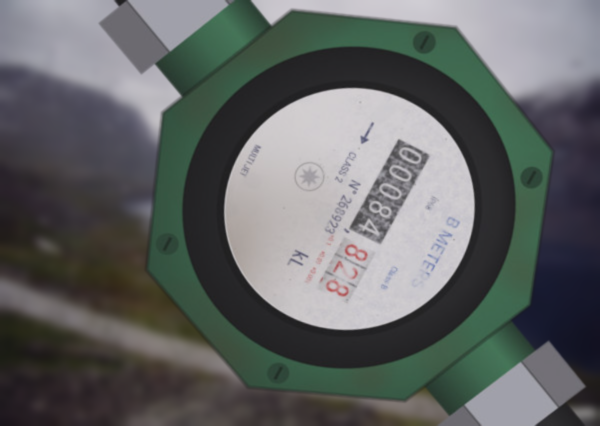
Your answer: 84.828 kL
